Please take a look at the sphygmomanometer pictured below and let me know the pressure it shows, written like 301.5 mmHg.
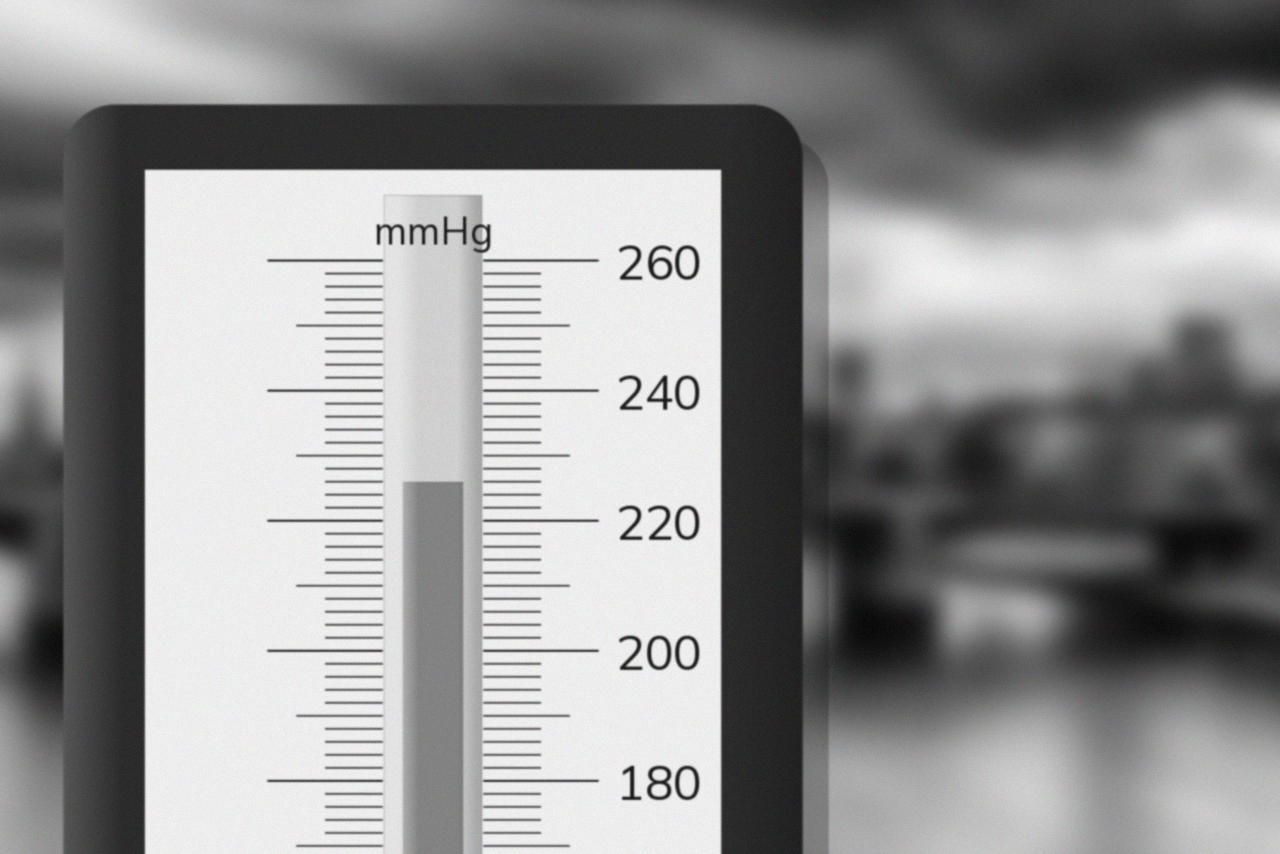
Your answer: 226 mmHg
